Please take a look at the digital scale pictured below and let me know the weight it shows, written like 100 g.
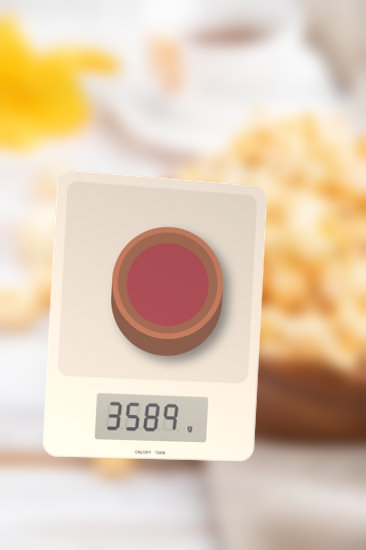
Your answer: 3589 g
